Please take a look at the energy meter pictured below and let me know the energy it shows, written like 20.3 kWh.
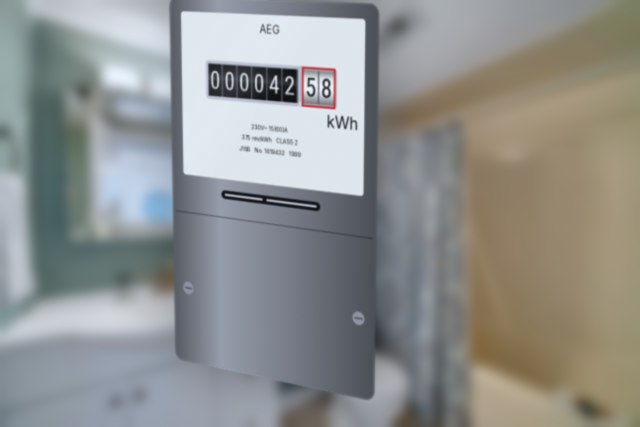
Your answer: 42.58 kWh
